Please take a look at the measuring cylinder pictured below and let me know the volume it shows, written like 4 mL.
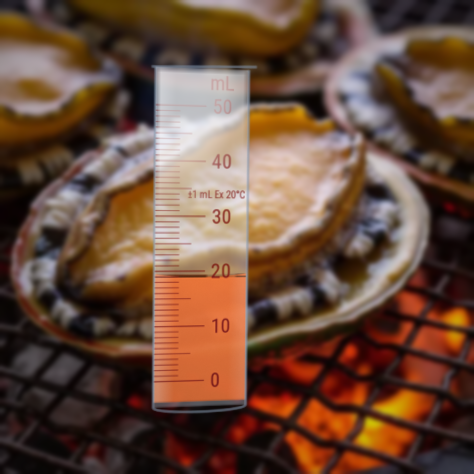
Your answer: 19 mL
